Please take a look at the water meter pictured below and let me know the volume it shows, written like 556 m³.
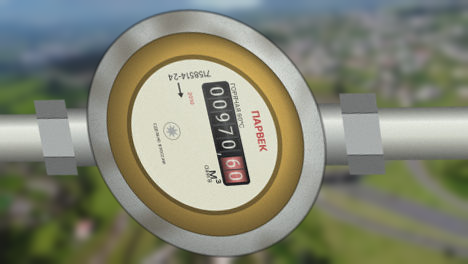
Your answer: 970.60 m³
